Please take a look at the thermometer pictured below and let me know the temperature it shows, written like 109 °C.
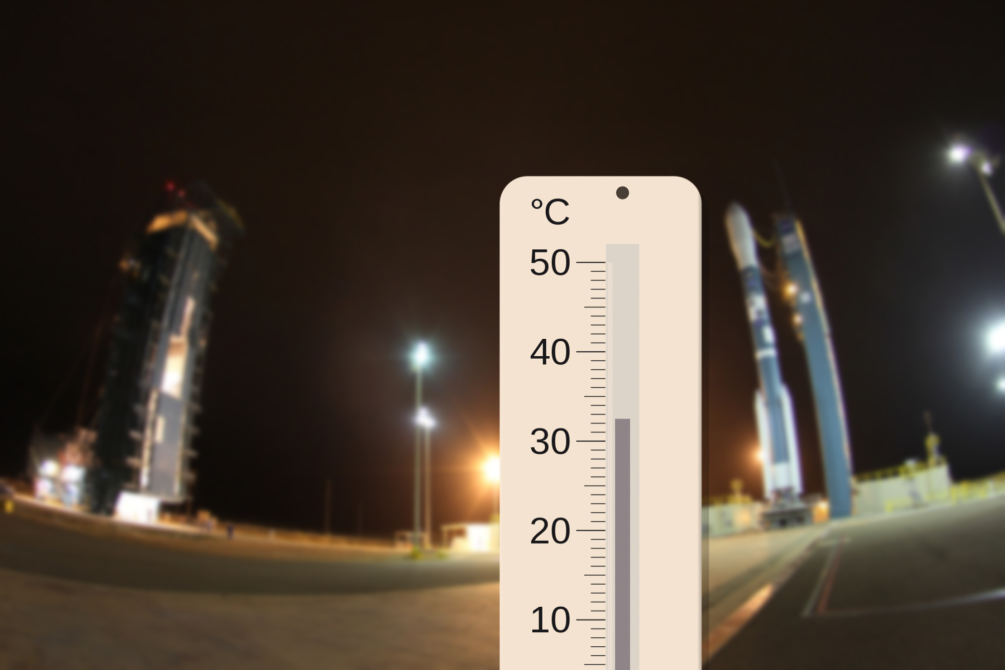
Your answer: 32.5 °C
